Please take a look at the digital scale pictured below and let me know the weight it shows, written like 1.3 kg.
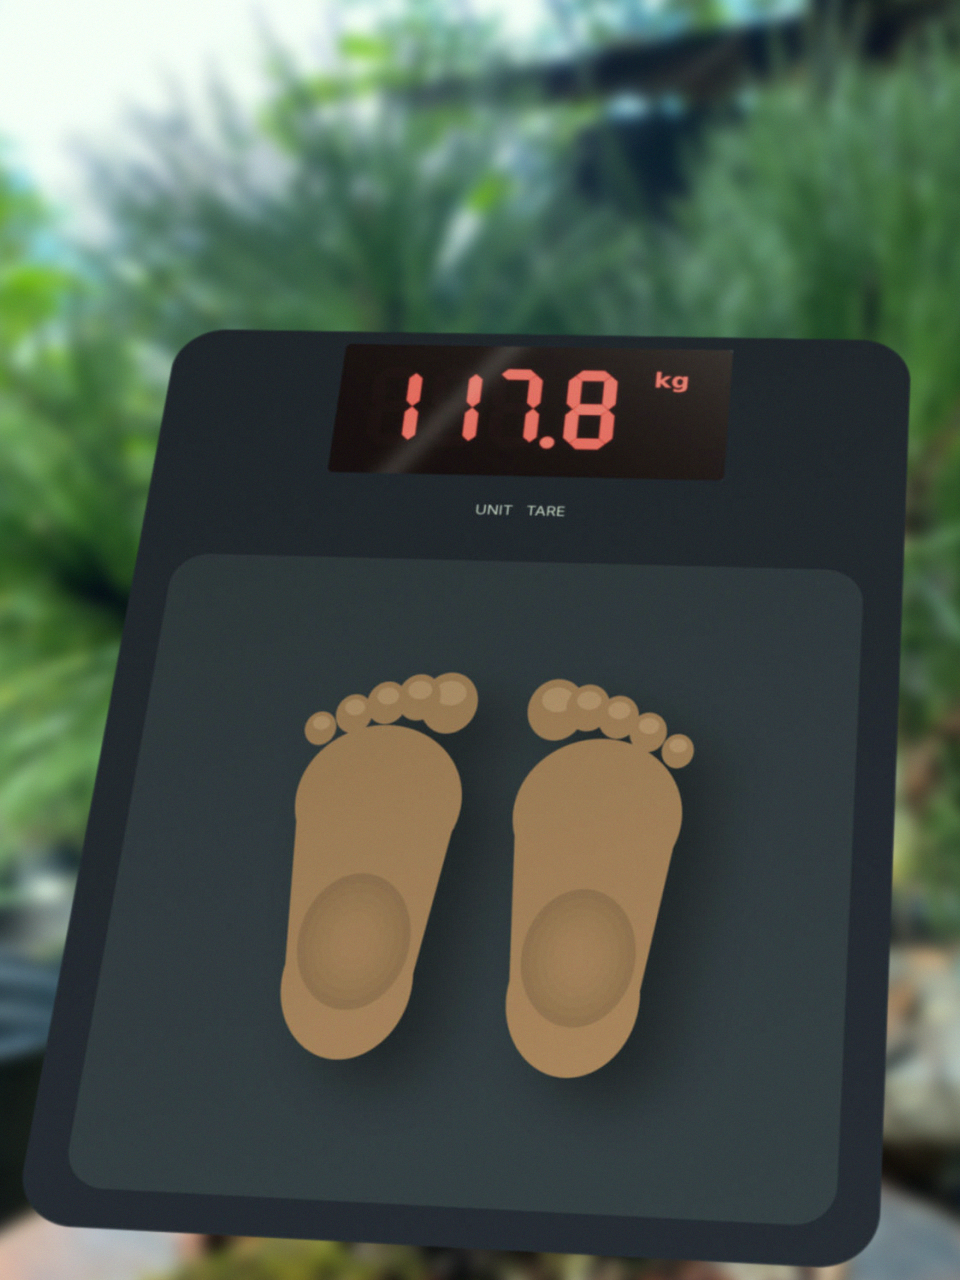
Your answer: 117.8 kg
